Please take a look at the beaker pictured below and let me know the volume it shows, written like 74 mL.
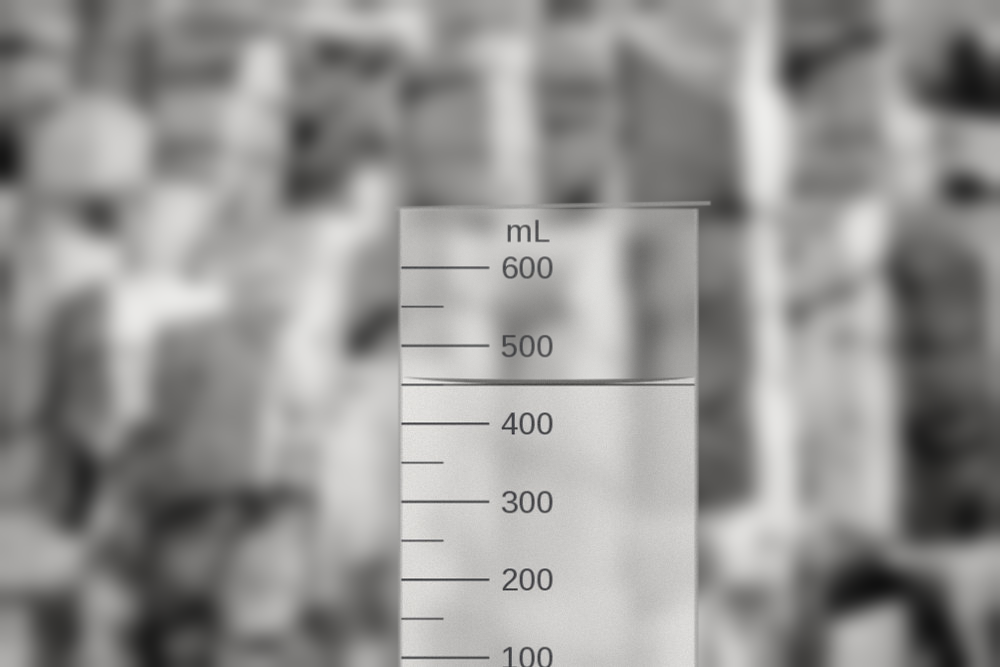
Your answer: 450 mL
